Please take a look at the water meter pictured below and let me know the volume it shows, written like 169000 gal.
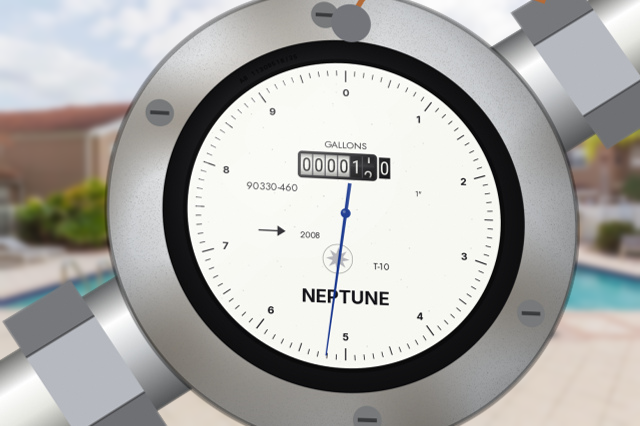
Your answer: 115.2 gal
